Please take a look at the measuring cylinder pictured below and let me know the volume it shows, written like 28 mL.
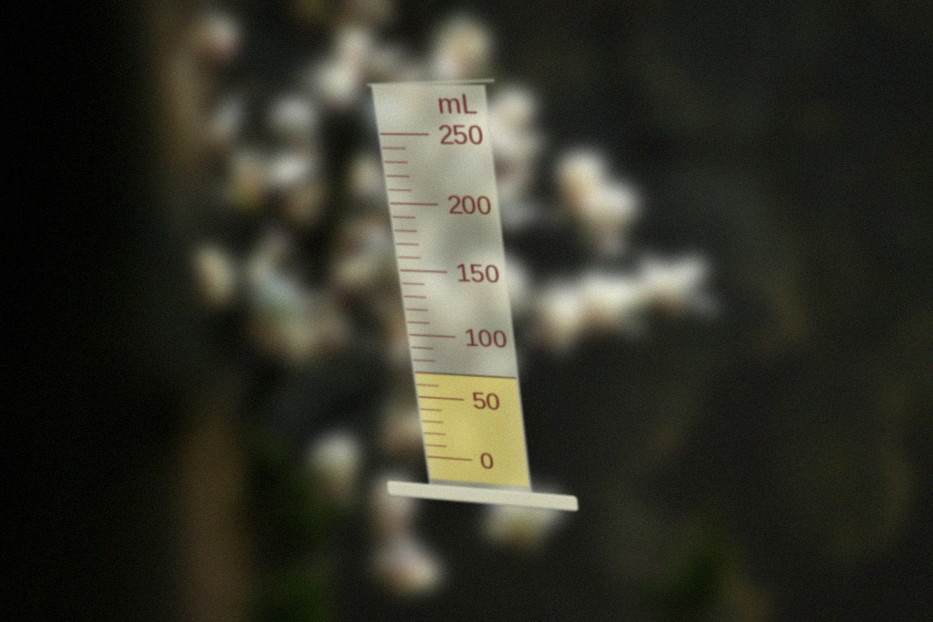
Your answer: 70 mL
